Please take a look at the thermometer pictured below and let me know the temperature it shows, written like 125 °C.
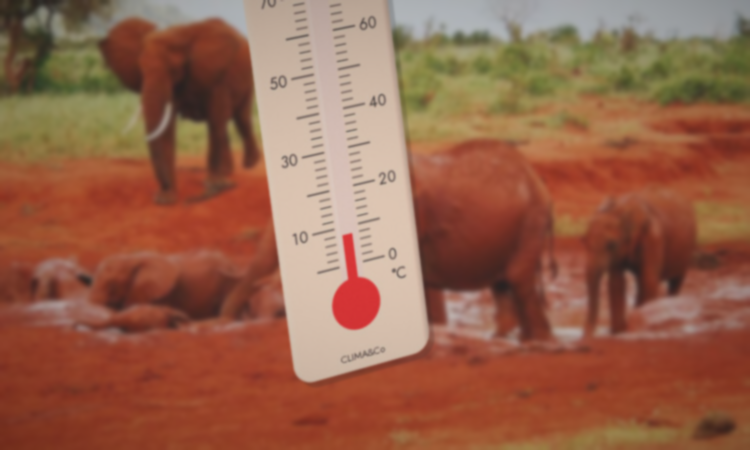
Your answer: 8 °C
